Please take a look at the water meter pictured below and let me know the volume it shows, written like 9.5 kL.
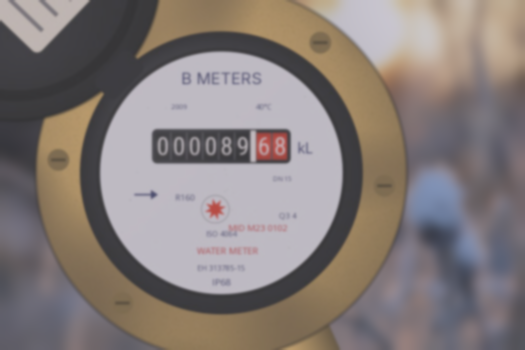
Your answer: 89.68 kL
